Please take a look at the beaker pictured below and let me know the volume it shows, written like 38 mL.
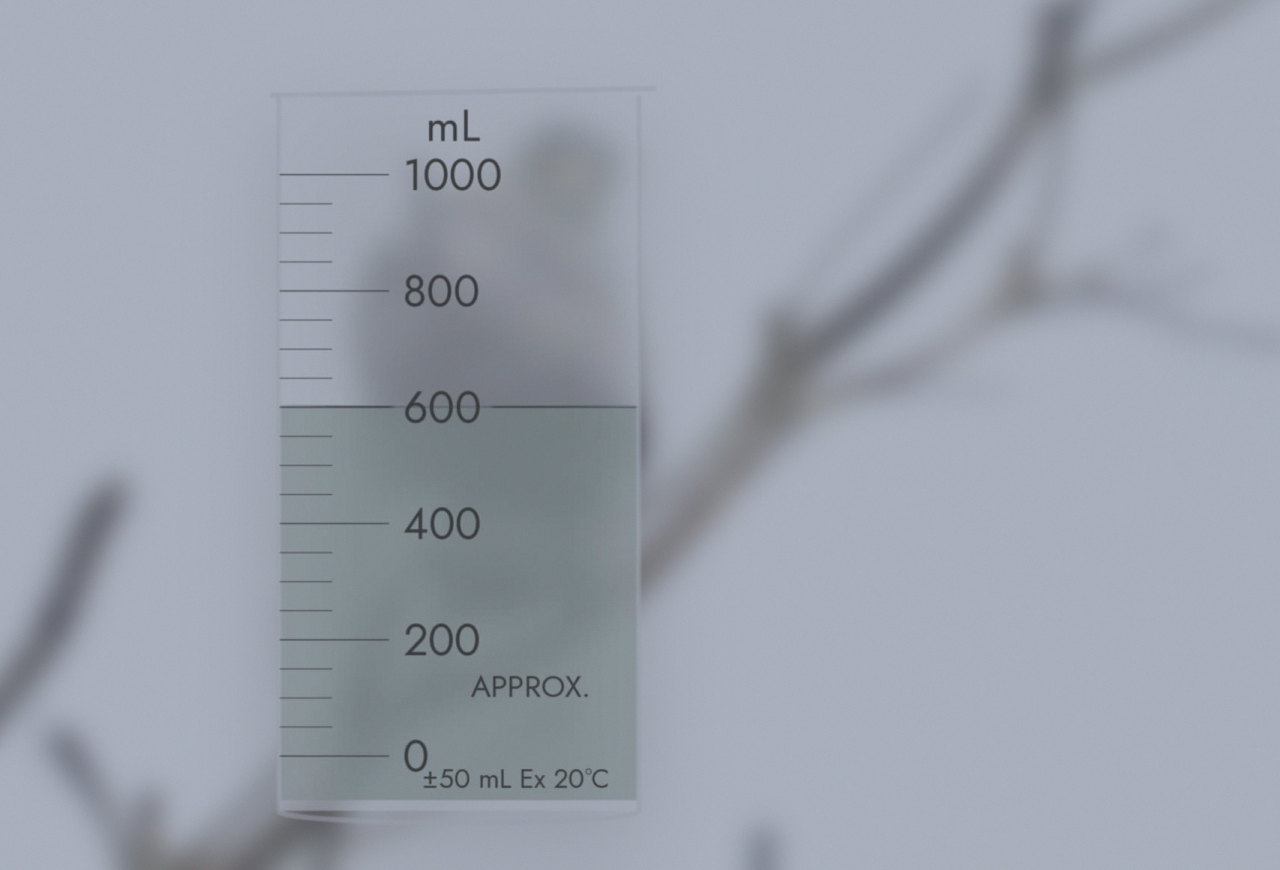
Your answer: 600 mL
